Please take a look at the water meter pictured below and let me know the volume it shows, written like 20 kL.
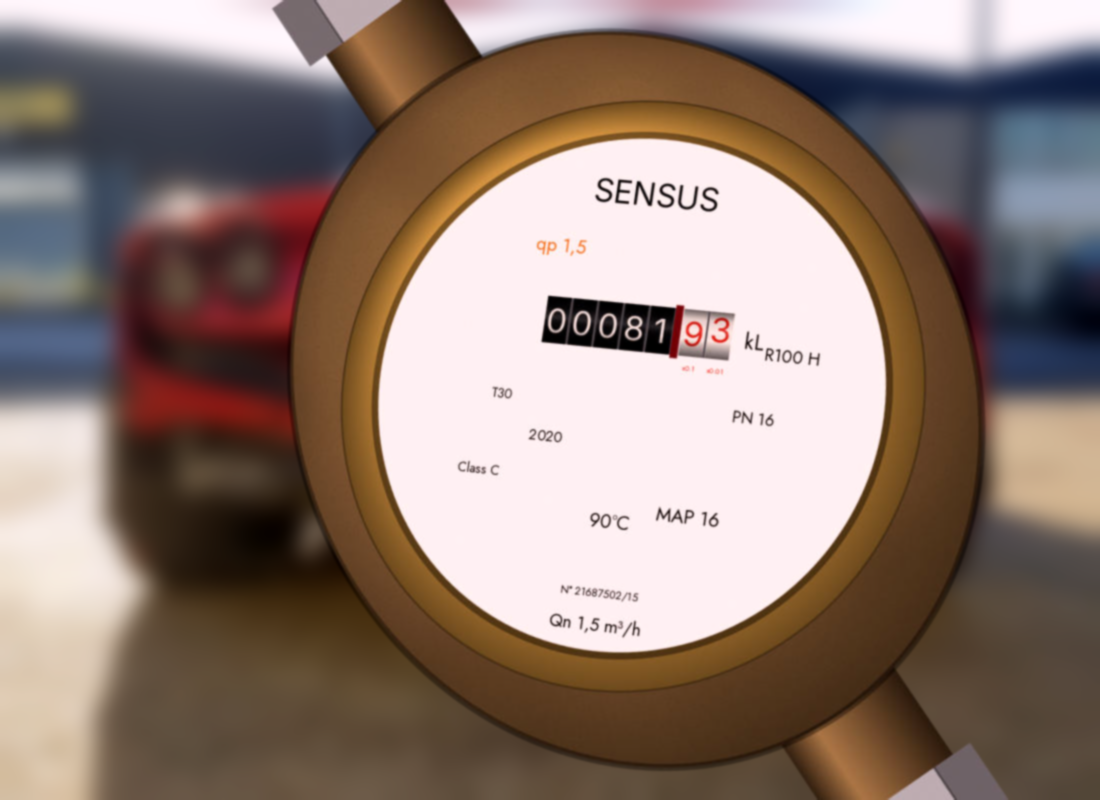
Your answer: 81.93 kL
